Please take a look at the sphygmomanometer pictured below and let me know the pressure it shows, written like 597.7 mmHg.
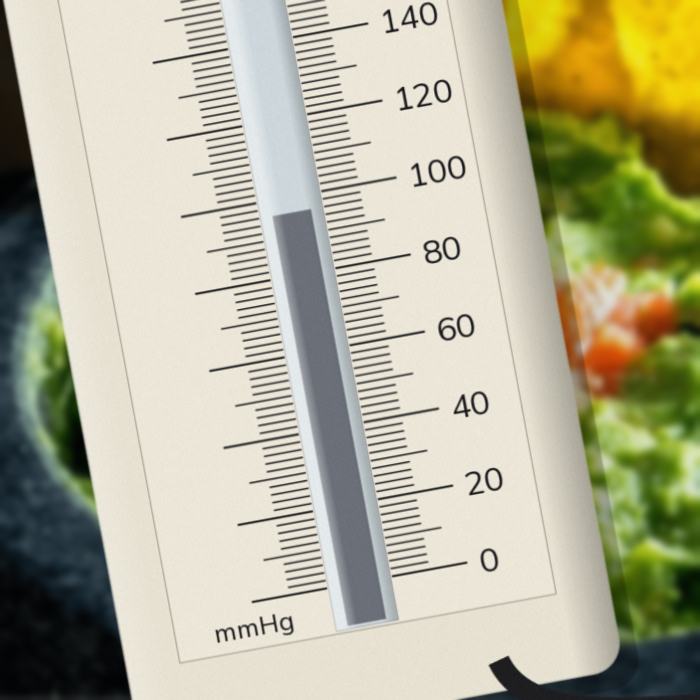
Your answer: 96 mmHg
